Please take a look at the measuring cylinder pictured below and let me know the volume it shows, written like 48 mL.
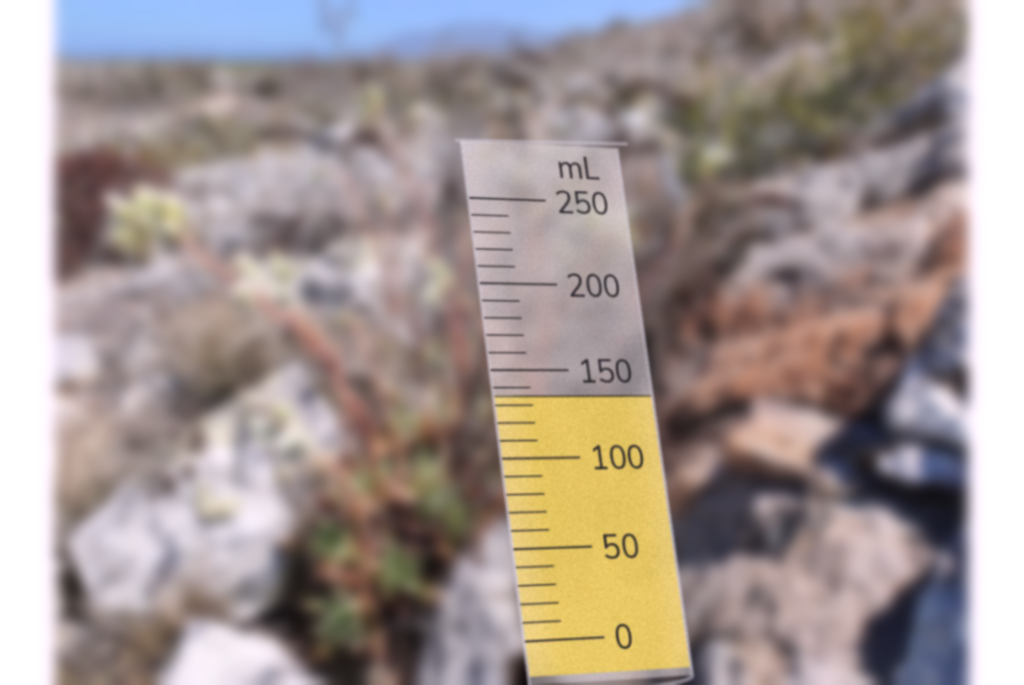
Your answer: 135 mL
